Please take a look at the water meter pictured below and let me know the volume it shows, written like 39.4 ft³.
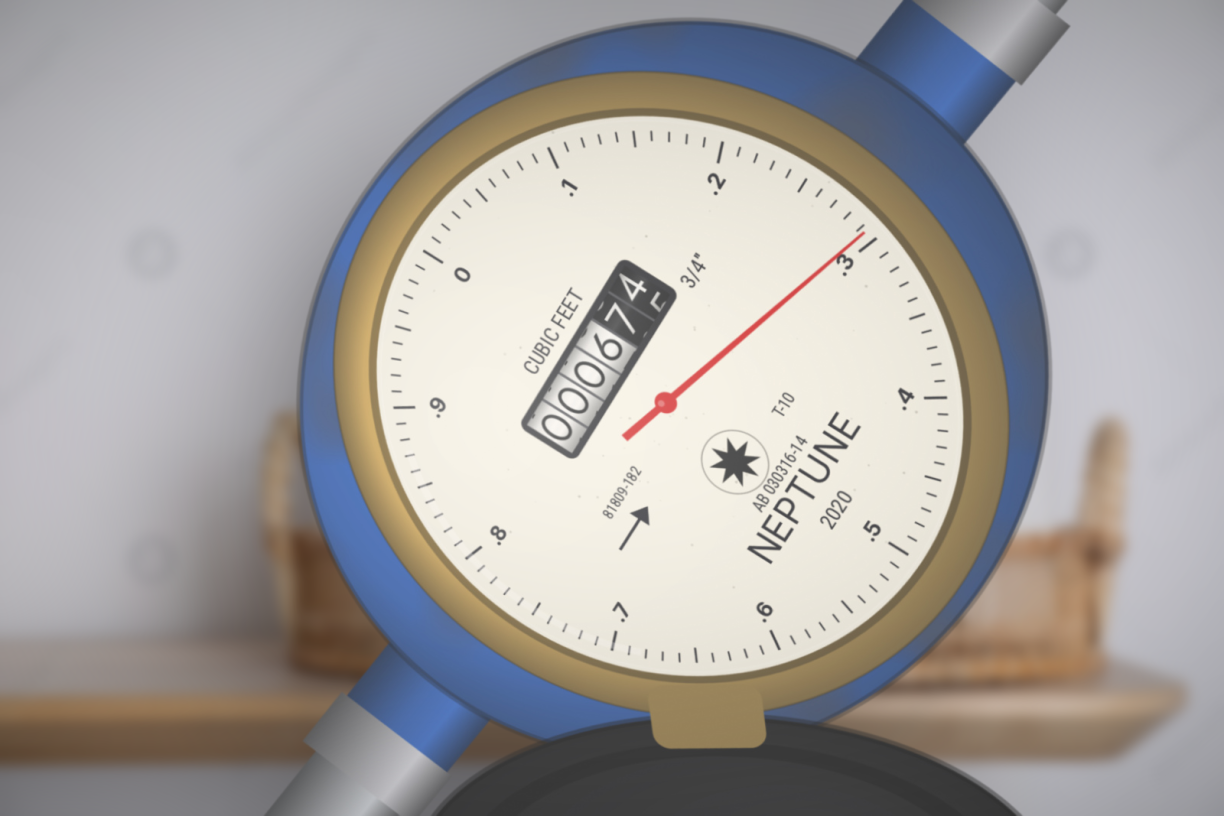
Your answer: 674.29 ft³
